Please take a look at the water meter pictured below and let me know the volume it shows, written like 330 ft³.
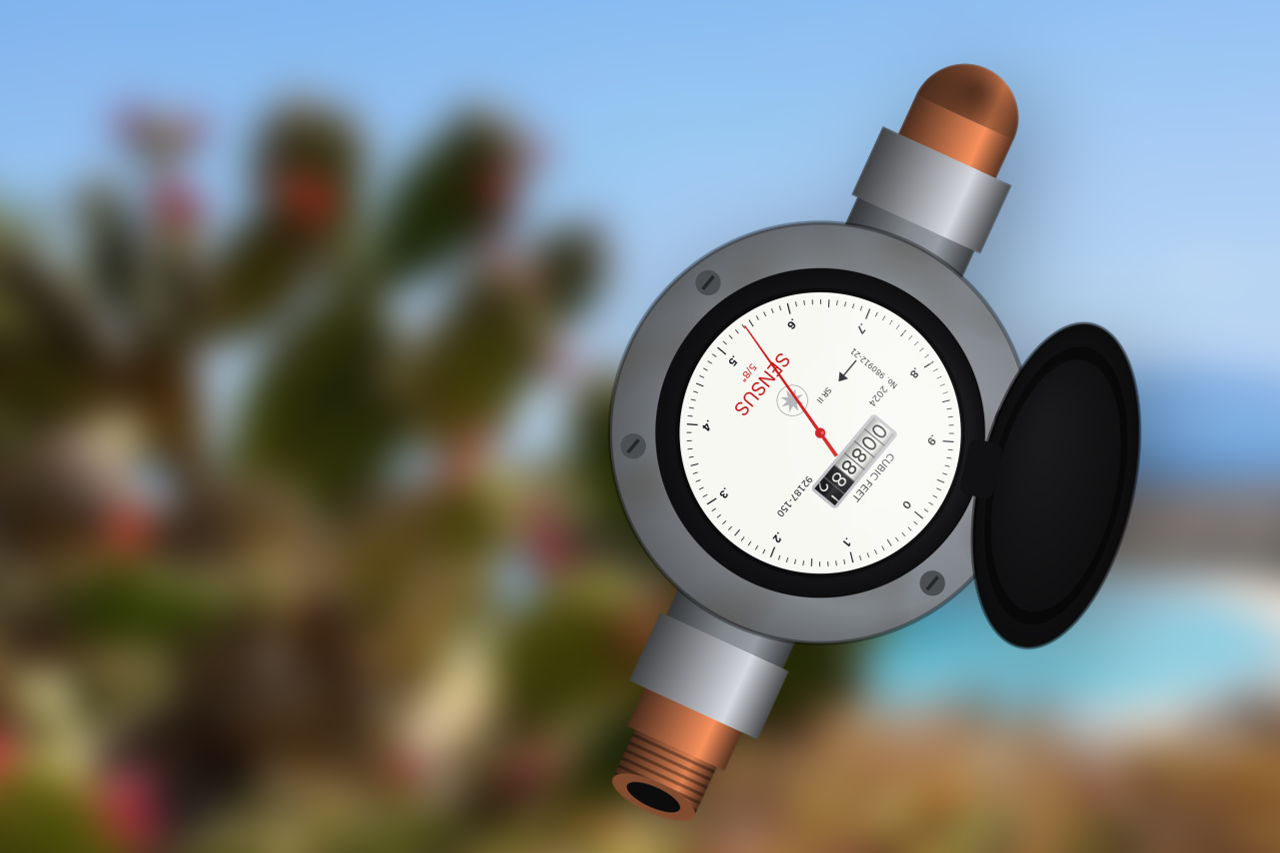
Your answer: 8881.54 ft³
